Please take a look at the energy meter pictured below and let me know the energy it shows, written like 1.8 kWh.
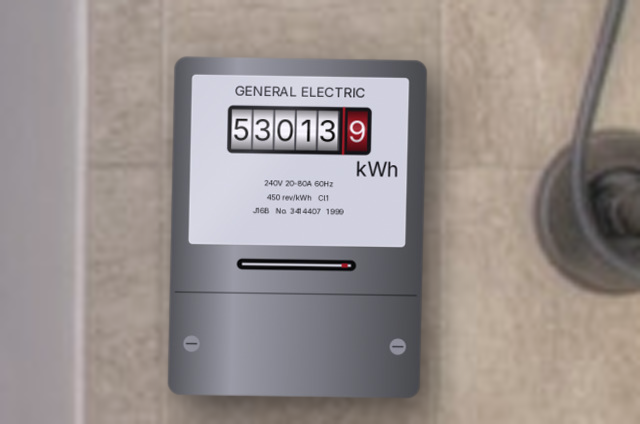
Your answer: 53013.9 kWh
